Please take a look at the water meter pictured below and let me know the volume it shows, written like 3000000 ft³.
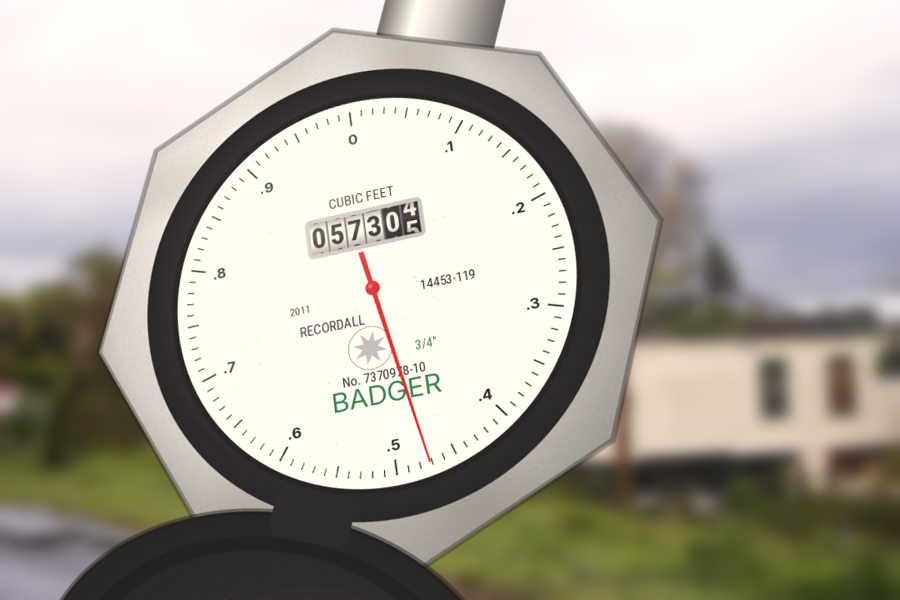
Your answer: 57304.47 ft³
